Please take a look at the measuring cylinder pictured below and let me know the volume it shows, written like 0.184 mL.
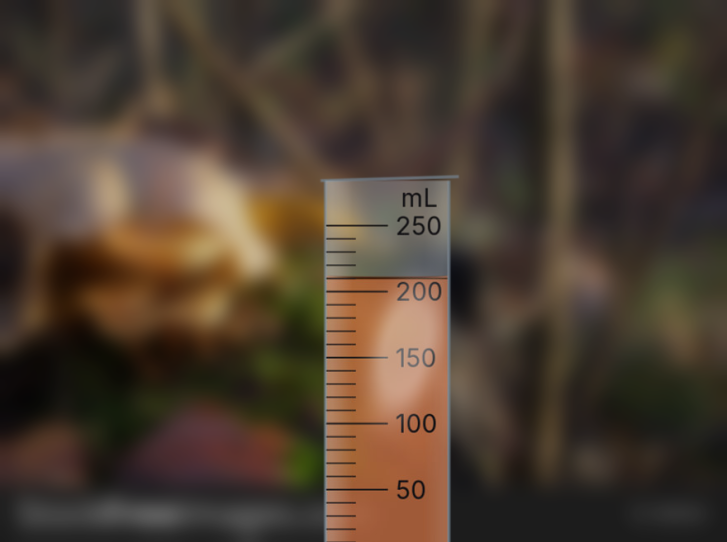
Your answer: 210 mL
